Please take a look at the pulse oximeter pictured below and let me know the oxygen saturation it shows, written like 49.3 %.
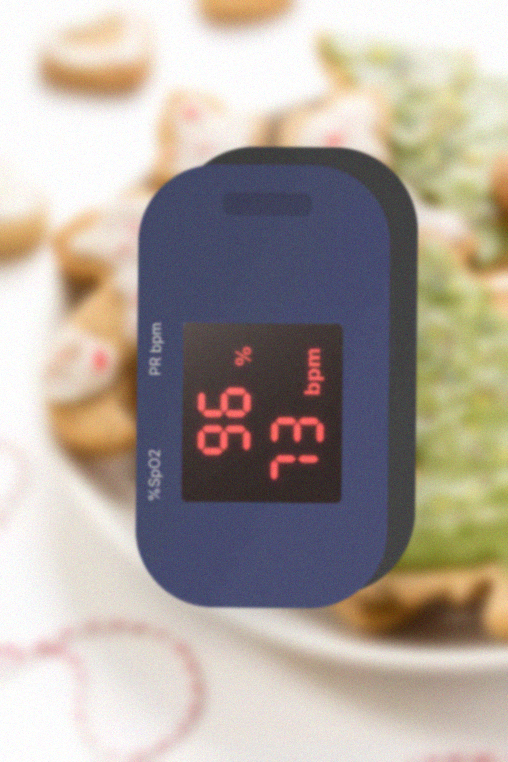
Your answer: 96 %
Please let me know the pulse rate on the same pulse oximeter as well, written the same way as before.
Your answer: 73 bpm
